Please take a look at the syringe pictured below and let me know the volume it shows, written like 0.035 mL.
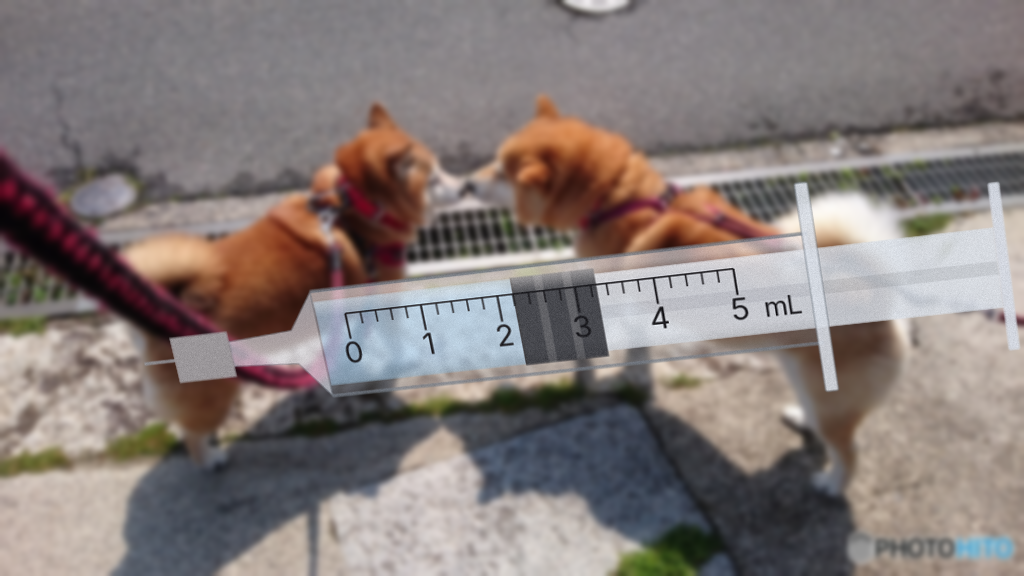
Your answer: 2.2 mL
